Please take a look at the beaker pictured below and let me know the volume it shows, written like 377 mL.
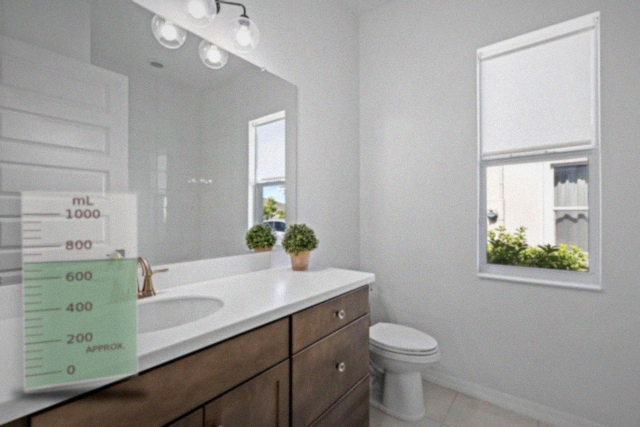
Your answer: 700 mL
